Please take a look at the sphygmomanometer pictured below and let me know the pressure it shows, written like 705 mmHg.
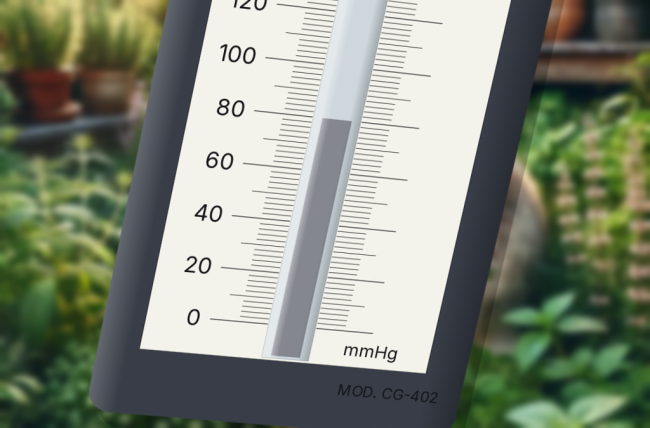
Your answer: 80 mmHg
